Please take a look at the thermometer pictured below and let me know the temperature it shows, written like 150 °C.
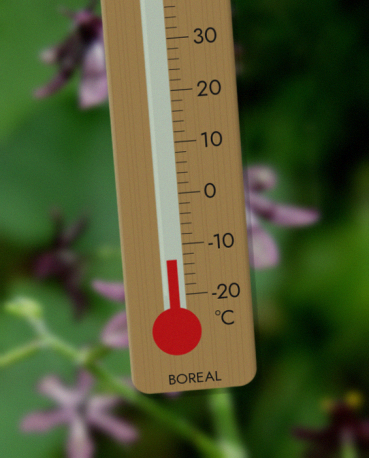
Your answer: -13 °C
